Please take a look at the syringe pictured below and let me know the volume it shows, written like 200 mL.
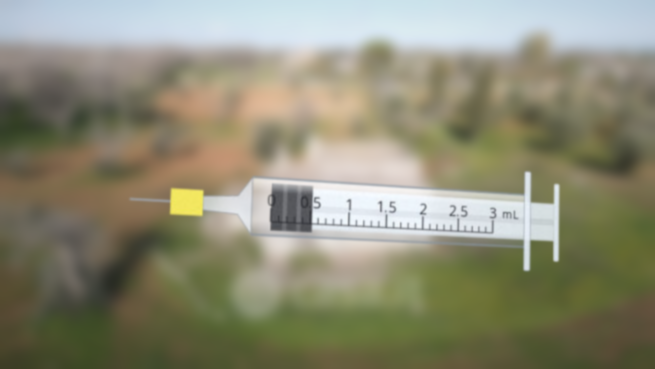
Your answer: 0 mL
